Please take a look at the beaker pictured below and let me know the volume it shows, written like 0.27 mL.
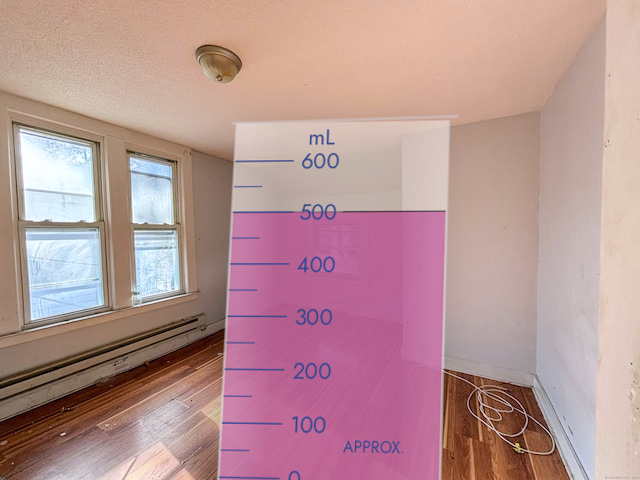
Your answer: 500 mL
